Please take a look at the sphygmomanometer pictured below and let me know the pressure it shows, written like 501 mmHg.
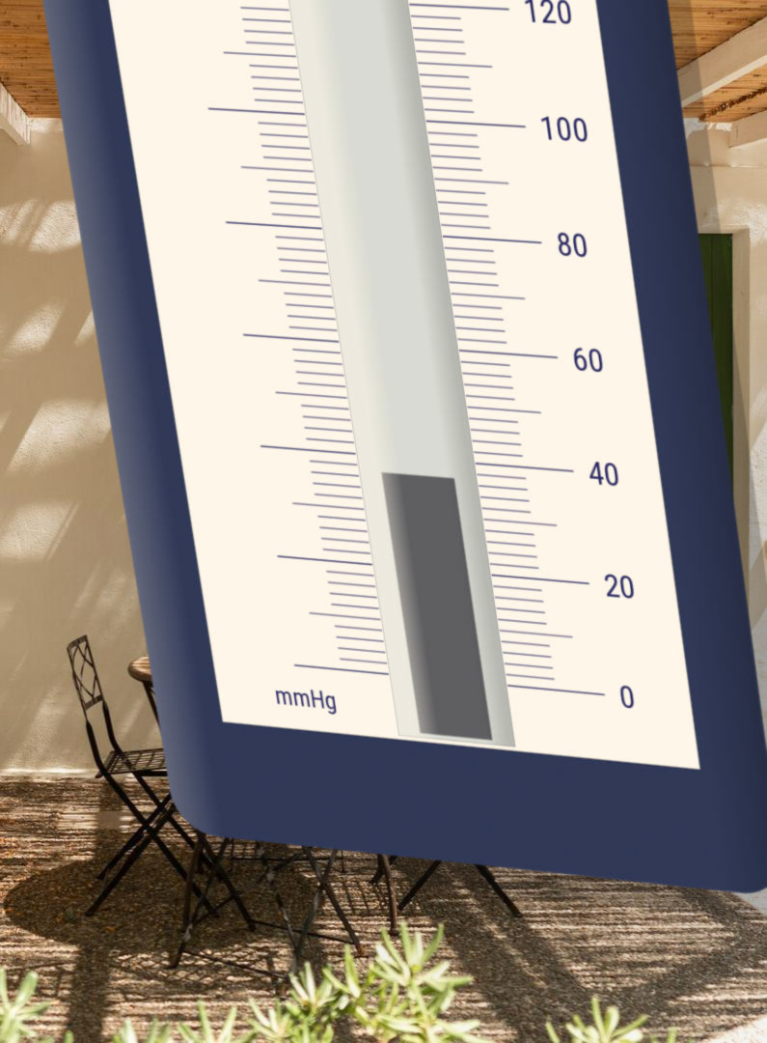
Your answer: 37 mmHg
